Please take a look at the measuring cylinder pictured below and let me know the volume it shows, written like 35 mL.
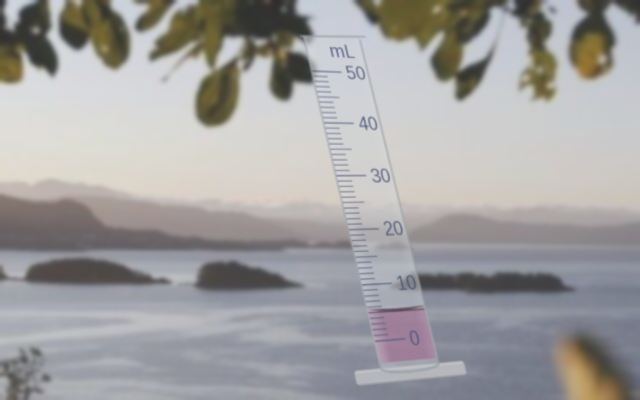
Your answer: 5 mL
